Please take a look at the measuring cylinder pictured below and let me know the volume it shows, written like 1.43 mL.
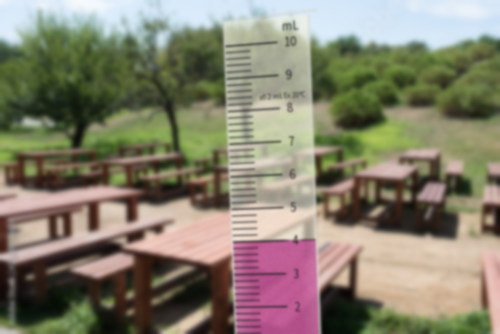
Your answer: 4 mL
